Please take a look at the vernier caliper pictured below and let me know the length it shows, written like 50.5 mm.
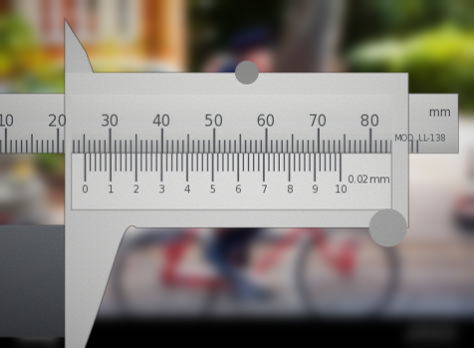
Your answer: 25.2 mm
